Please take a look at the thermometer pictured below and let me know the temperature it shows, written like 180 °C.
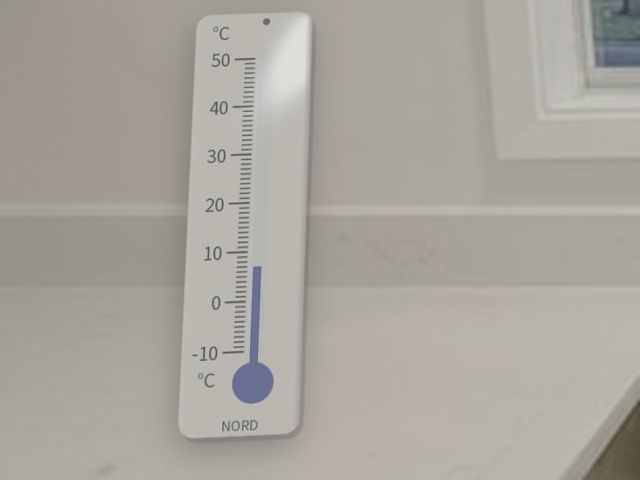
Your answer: 7 °C
